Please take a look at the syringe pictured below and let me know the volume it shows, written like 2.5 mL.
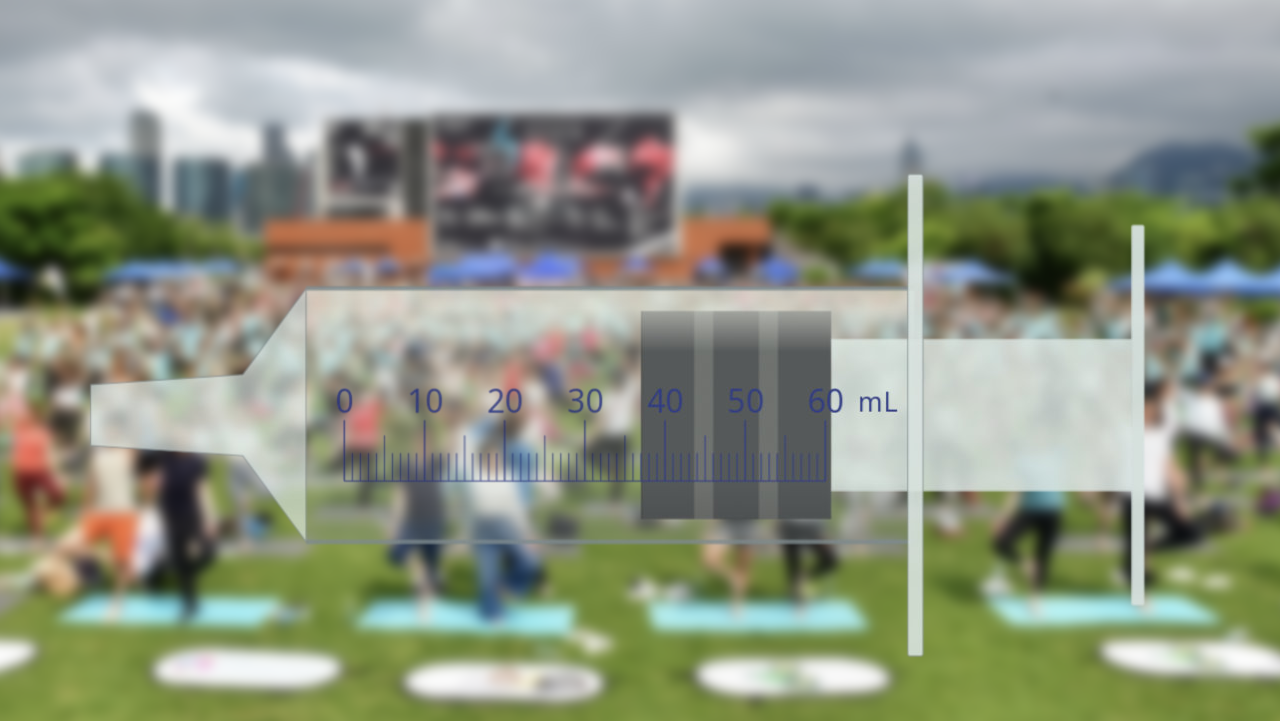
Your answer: 37 mL
